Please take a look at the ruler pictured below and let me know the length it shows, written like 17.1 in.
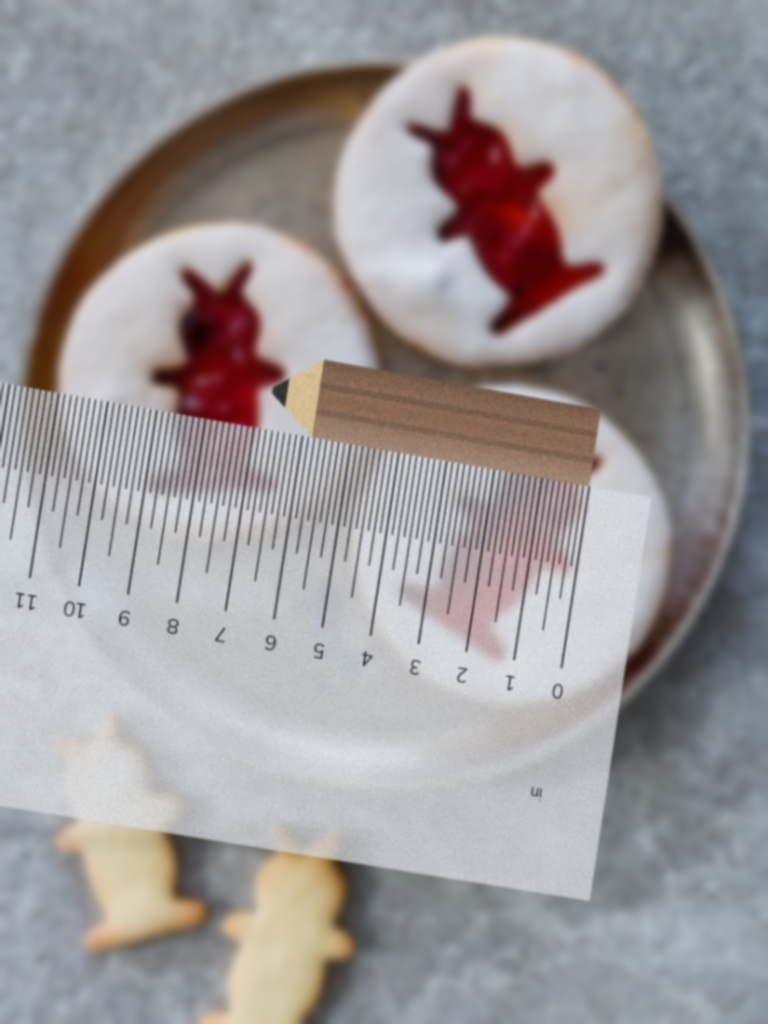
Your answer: 6.75 in
